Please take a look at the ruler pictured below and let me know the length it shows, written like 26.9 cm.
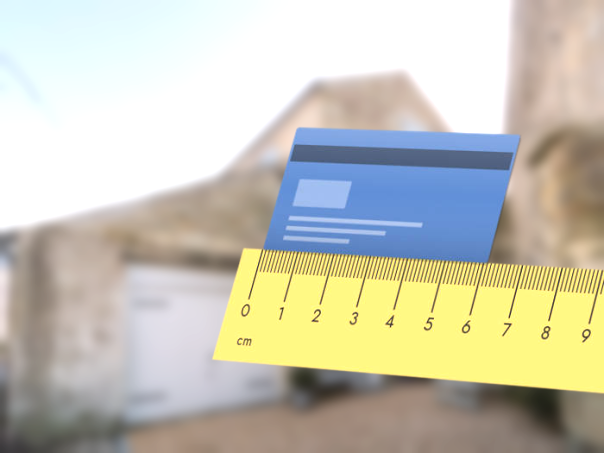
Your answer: 6.1 cm
